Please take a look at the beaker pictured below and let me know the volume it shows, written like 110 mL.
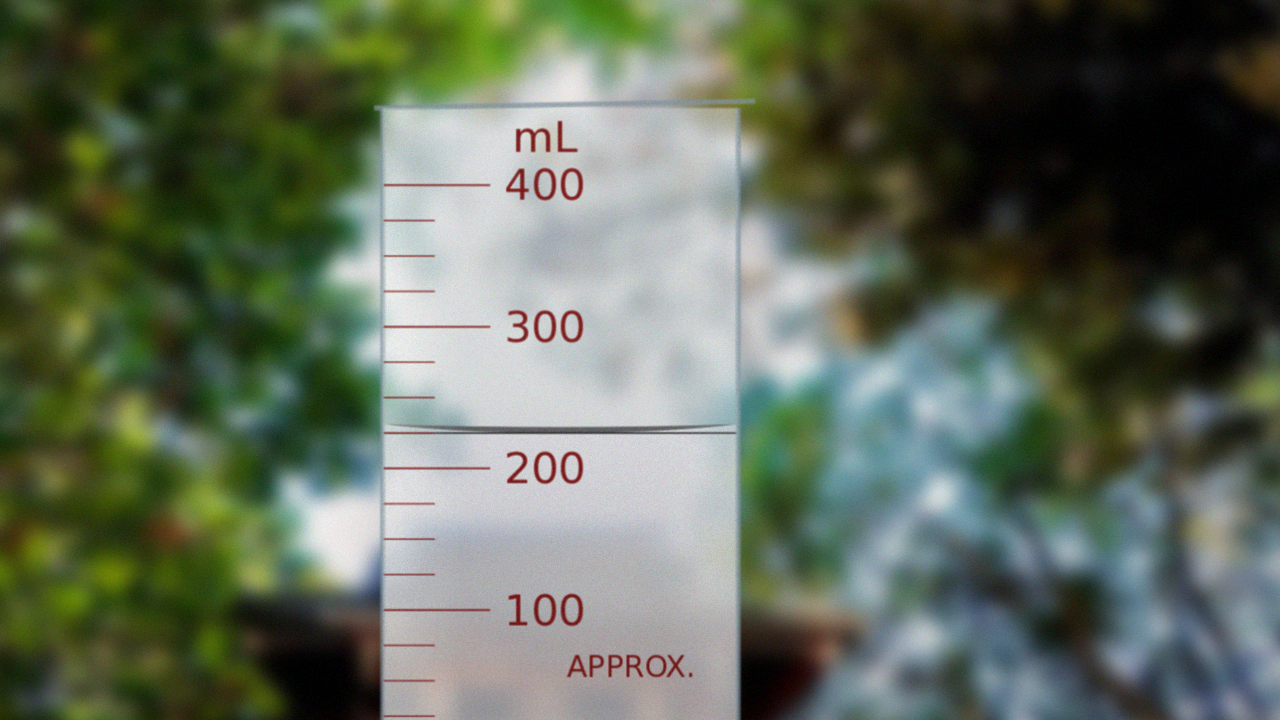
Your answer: 225 mL
